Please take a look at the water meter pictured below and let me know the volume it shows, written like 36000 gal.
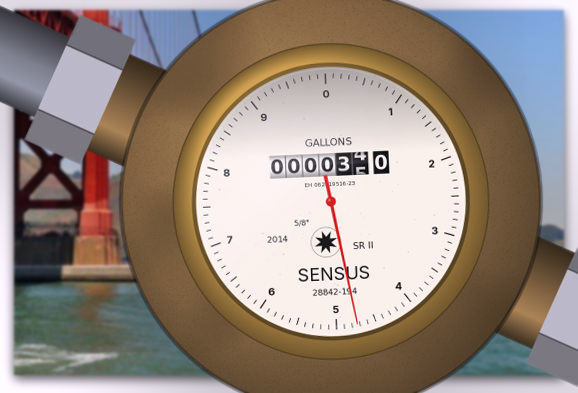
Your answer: 344.7 gal
